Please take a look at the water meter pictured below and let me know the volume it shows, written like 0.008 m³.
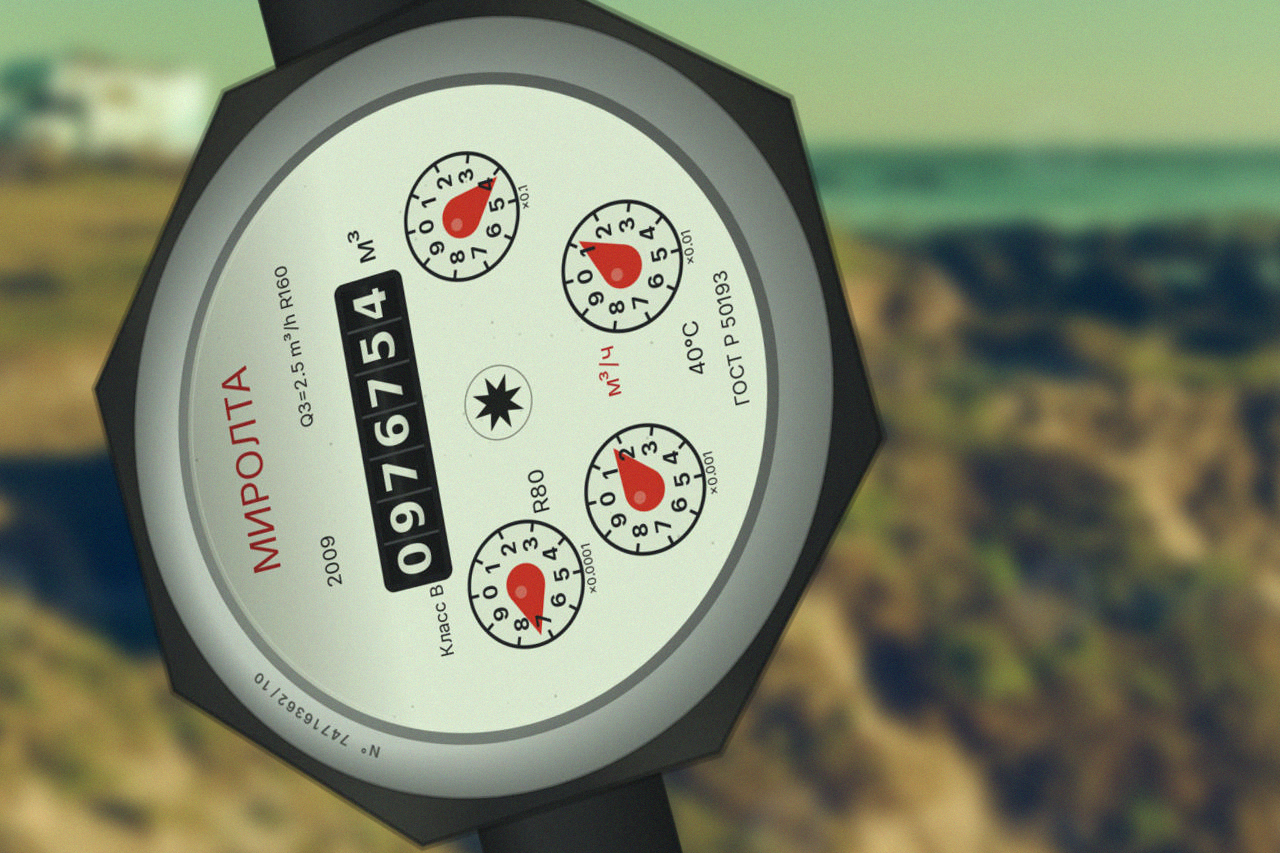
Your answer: 976754.4117 m³
